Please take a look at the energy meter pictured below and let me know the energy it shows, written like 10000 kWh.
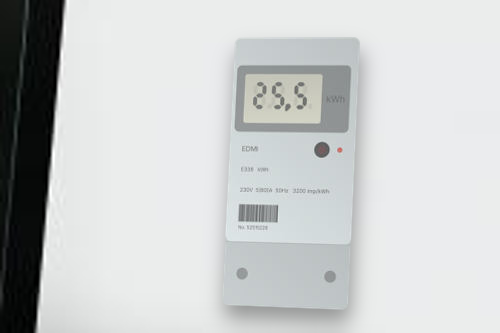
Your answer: 25.5 kWh
